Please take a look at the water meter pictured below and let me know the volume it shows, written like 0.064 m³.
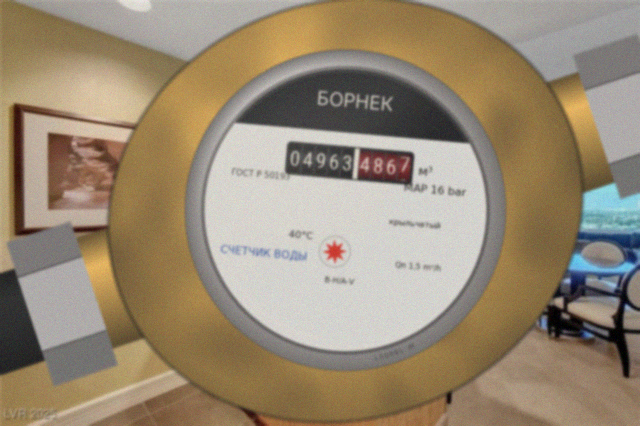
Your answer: 4963.4867 m³
